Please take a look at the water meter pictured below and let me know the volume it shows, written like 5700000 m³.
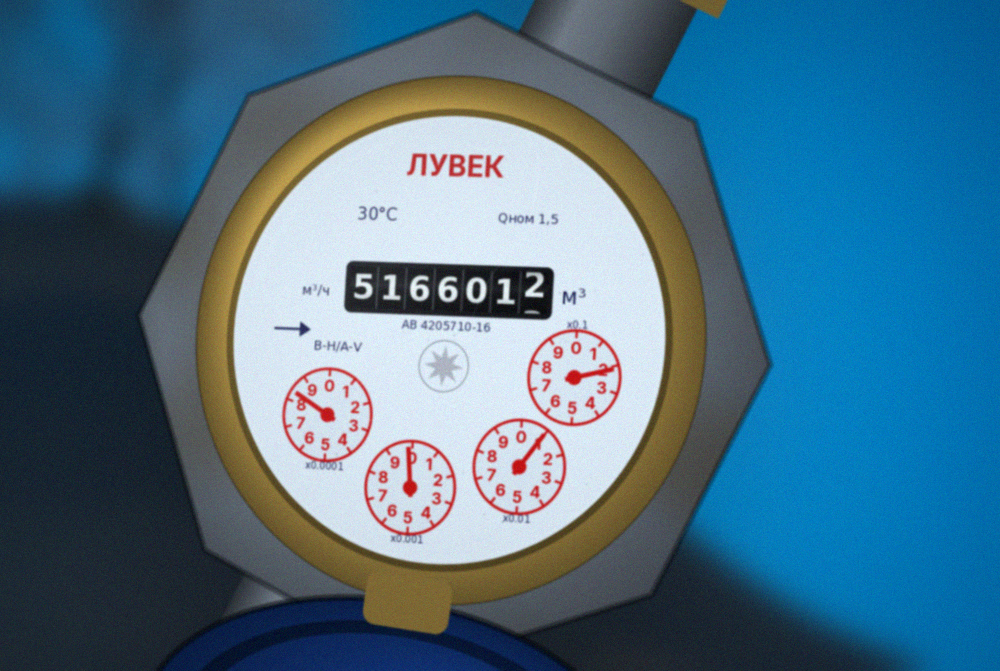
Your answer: 5166012.2098 m³
